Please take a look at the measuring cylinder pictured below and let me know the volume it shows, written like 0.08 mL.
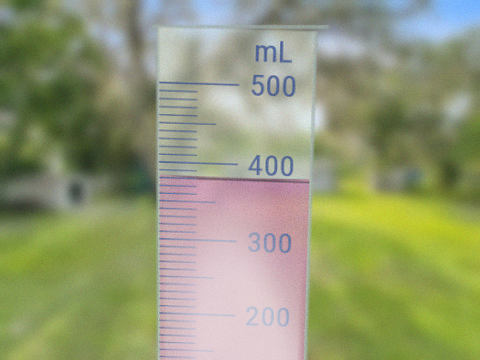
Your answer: 380 mL
